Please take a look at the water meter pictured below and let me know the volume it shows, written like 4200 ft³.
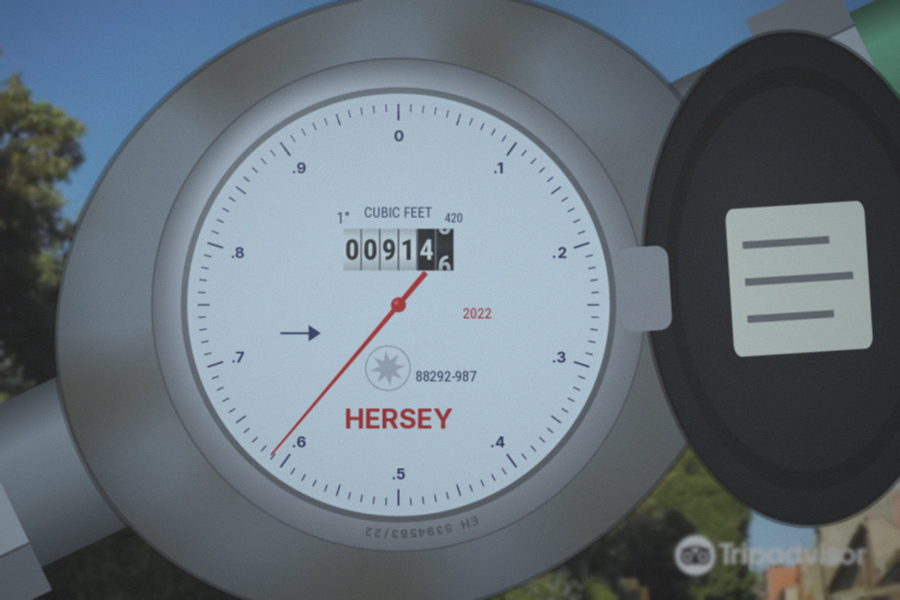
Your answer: 9145.61 ft³
